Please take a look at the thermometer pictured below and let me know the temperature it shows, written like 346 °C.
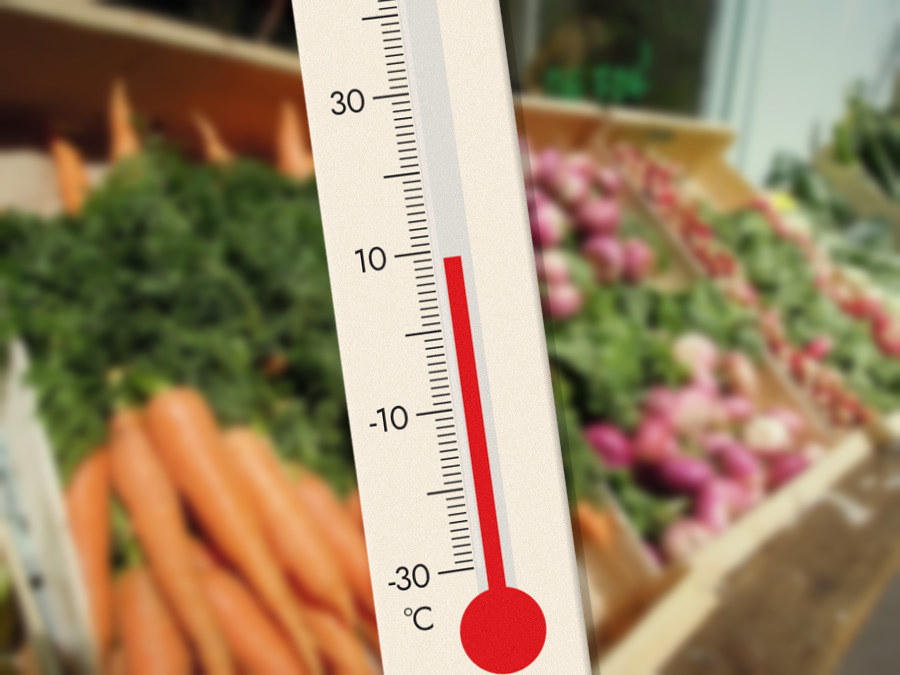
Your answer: 9 °C
